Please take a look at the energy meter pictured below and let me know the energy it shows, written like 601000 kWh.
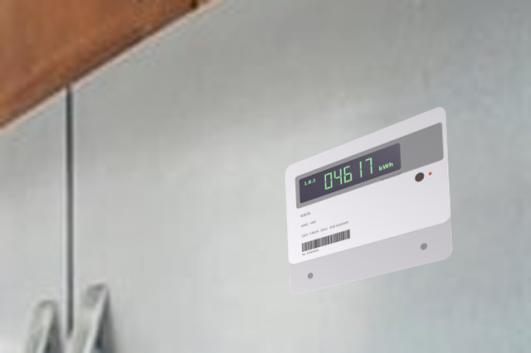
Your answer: 4617 kWh
